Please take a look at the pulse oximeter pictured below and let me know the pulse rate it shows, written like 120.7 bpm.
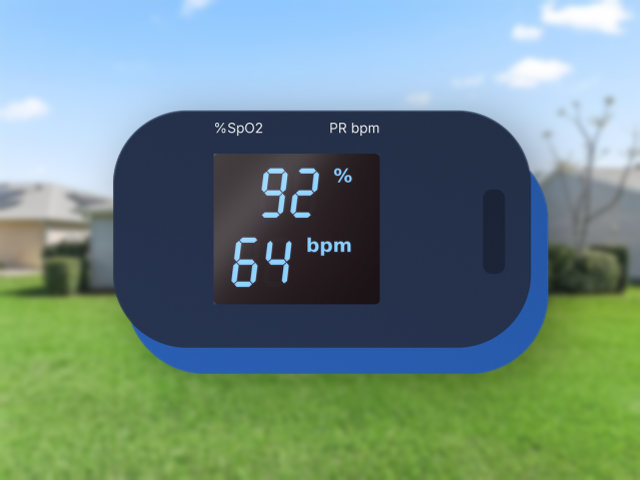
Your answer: 64 bpm
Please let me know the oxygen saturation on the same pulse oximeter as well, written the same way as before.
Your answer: 92 %
